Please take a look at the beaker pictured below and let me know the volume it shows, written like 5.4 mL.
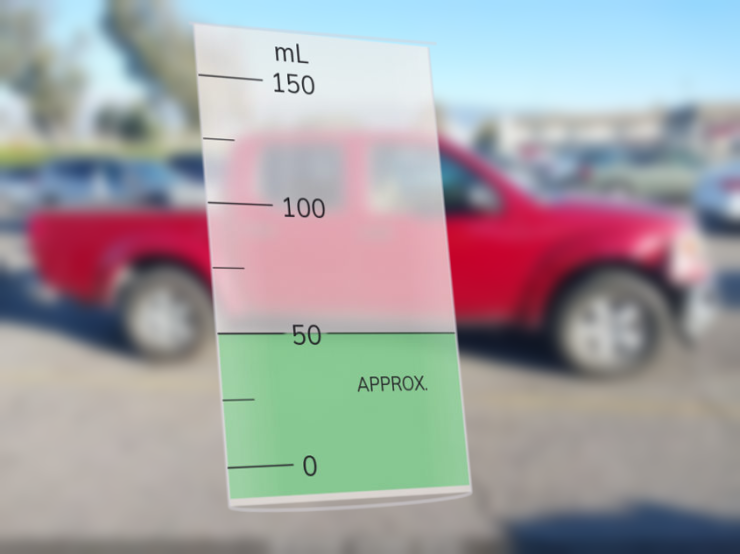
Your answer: 50 mL
